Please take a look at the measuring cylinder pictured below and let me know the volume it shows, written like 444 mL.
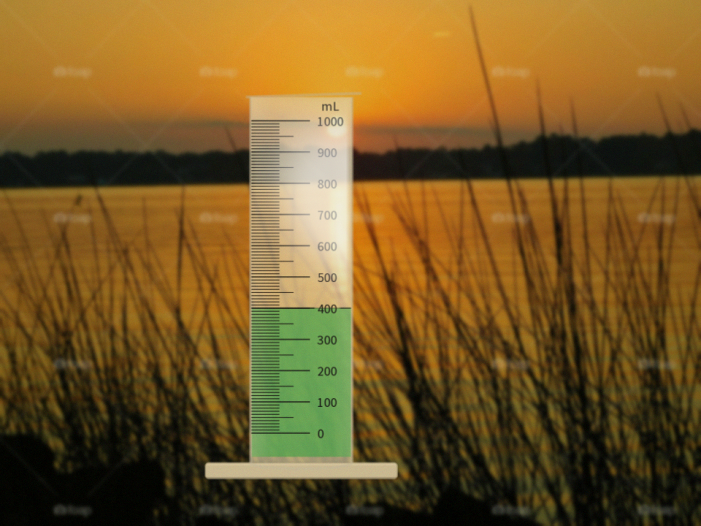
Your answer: 400 mL
